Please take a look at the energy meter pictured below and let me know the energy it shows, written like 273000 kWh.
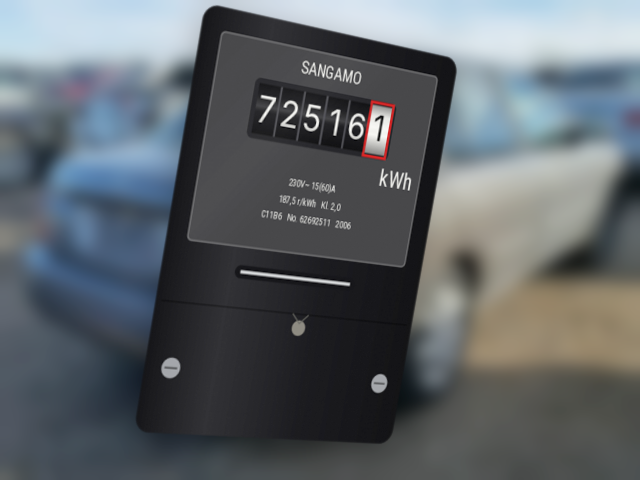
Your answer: 72516.1 kWh
